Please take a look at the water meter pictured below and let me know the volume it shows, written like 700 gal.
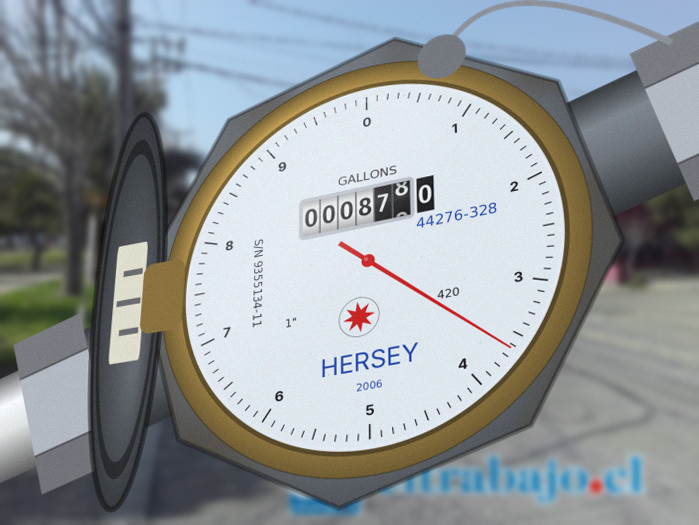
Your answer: 8783.6 gal
